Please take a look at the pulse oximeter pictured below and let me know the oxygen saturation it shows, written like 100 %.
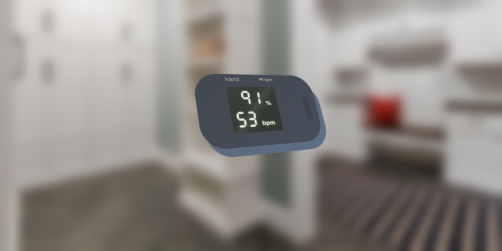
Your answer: 91 %
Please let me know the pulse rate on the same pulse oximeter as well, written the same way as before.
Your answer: 53 bpm
